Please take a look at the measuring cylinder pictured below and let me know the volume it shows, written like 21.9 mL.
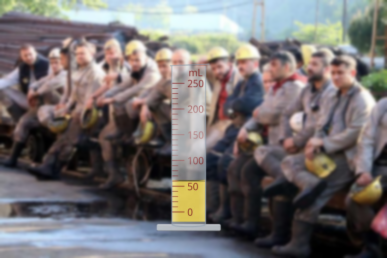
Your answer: 60 mL
